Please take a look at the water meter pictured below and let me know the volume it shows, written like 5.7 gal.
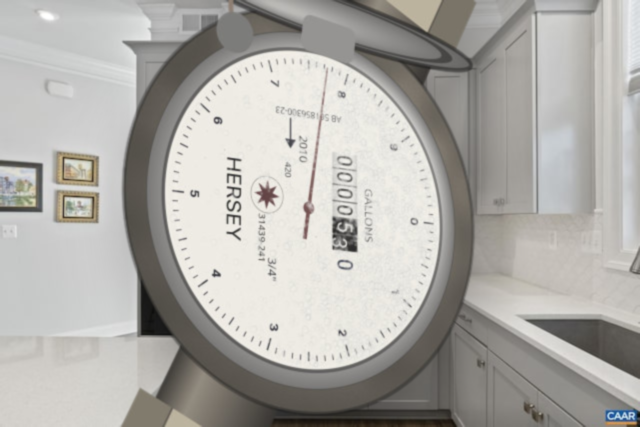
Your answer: 527.7 gal
